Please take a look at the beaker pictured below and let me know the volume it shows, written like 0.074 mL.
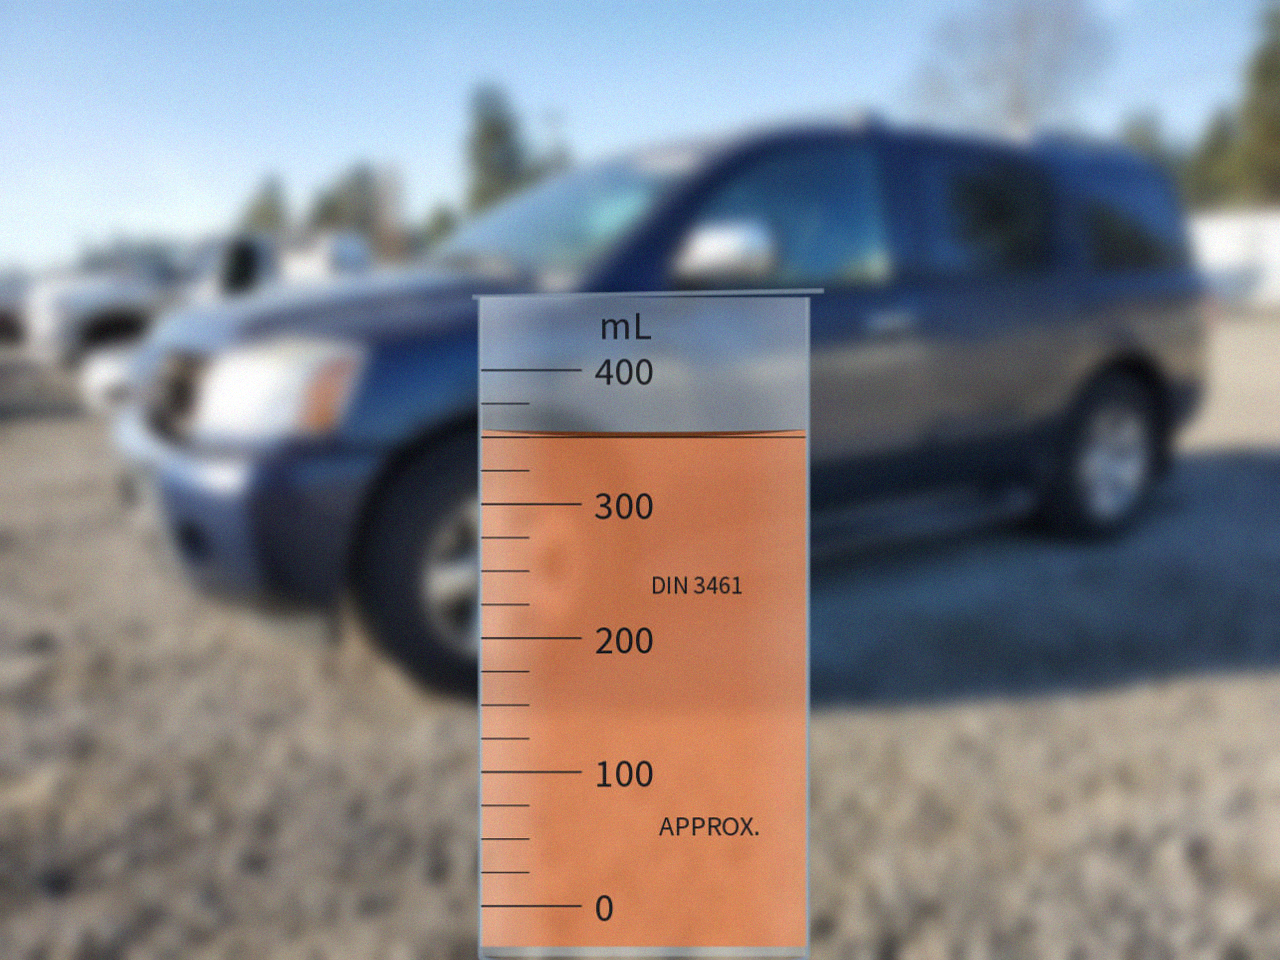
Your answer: 350 mL
